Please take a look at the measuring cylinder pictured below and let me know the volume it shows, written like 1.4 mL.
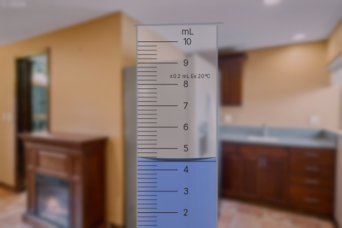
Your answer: 4.4 mL
